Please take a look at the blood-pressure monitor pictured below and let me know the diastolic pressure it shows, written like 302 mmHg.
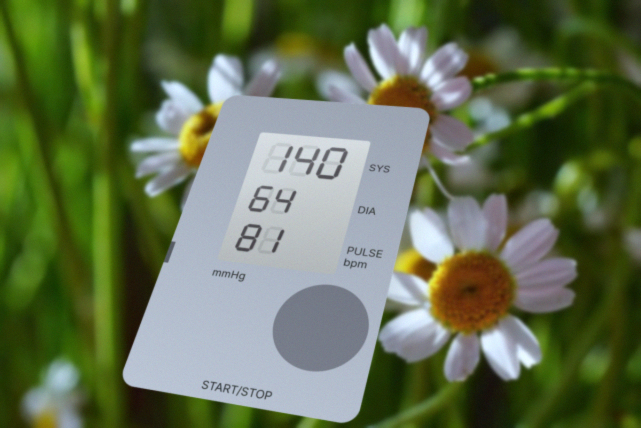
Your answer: 64 mmHg
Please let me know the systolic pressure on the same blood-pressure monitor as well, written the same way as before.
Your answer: 140 mmHg
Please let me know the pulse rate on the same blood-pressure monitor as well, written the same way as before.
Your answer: 81 bpm
